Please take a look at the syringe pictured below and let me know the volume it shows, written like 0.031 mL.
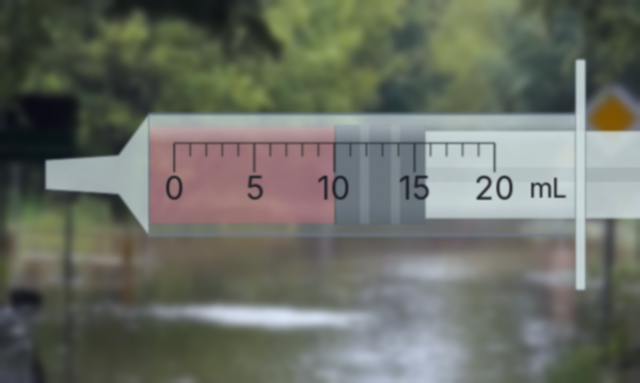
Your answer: 10 mL
